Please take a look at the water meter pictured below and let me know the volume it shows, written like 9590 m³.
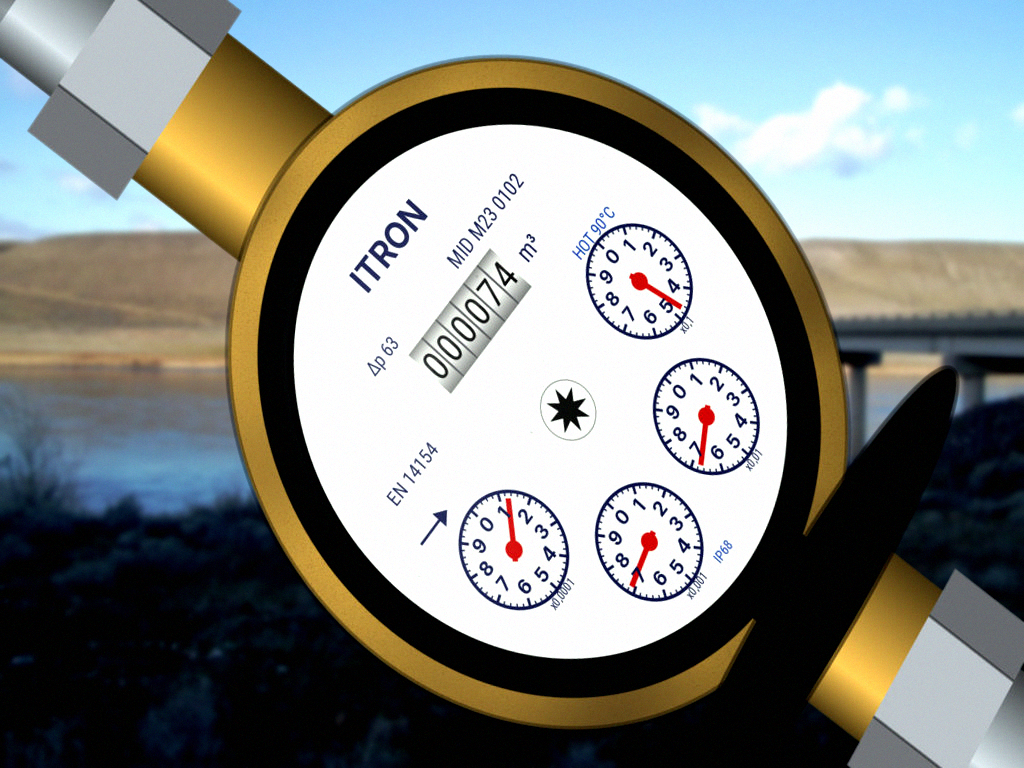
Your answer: 74.4671 m³
